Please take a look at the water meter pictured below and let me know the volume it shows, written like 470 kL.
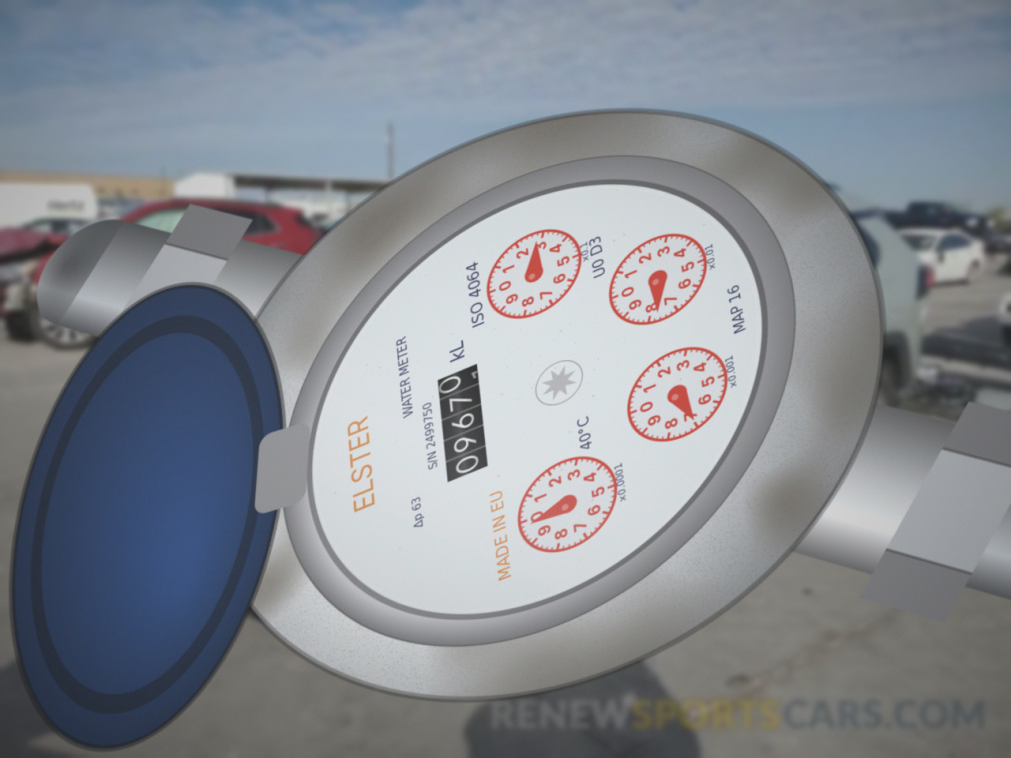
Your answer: 9670.2769 kL
